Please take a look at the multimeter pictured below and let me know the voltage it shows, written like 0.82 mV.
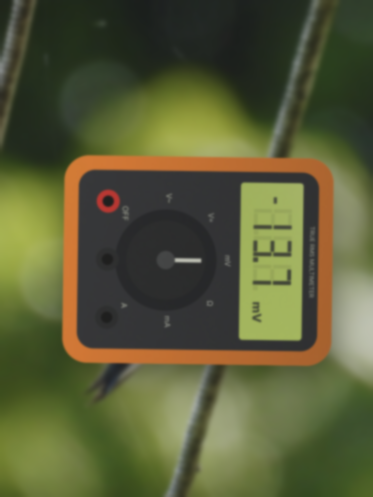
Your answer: -13.7 mV
